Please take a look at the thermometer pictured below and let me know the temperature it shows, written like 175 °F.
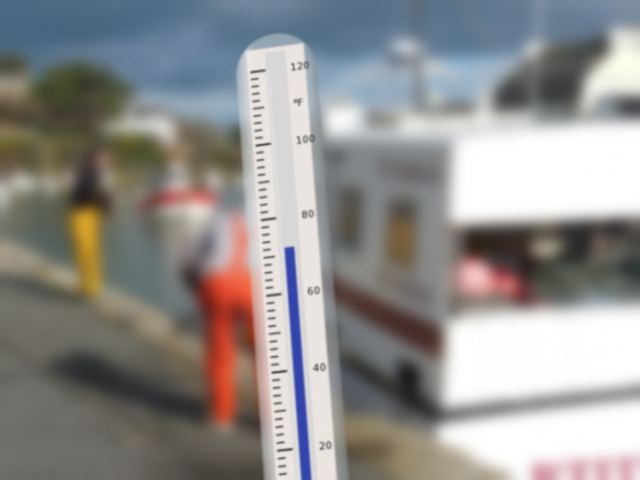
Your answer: 72 °F
